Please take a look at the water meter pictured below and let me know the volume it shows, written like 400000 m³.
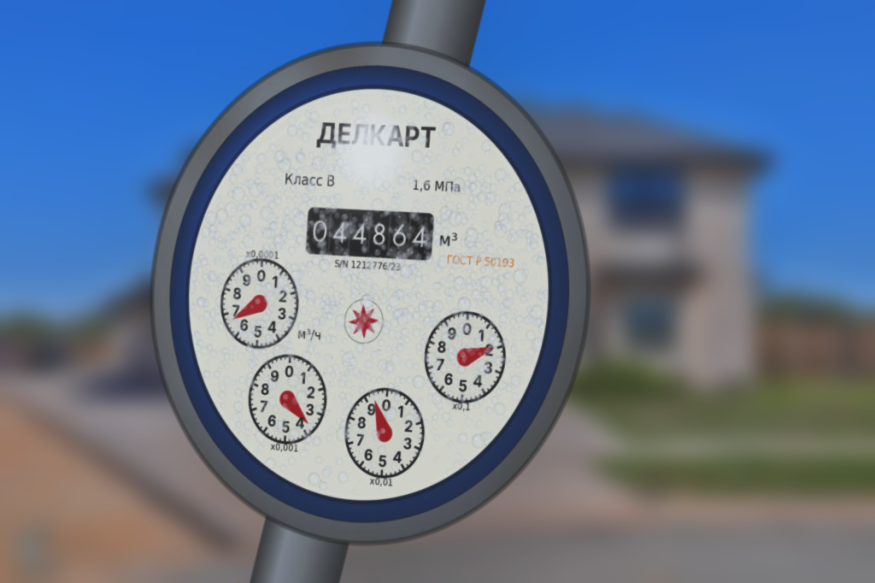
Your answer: 44864.1936 m³
